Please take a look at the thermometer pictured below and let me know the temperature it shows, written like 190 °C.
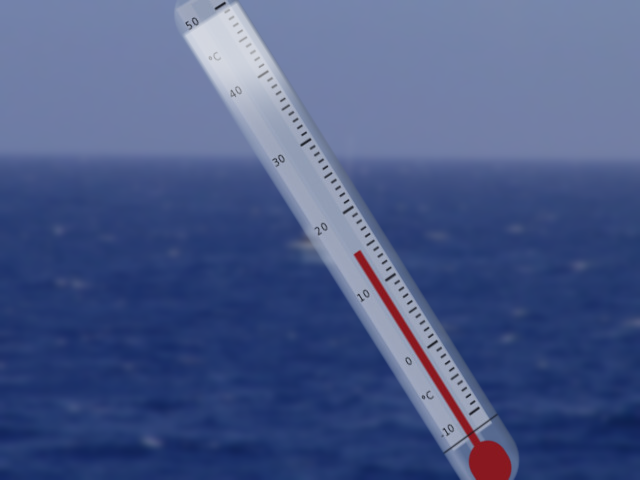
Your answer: 15 °C
